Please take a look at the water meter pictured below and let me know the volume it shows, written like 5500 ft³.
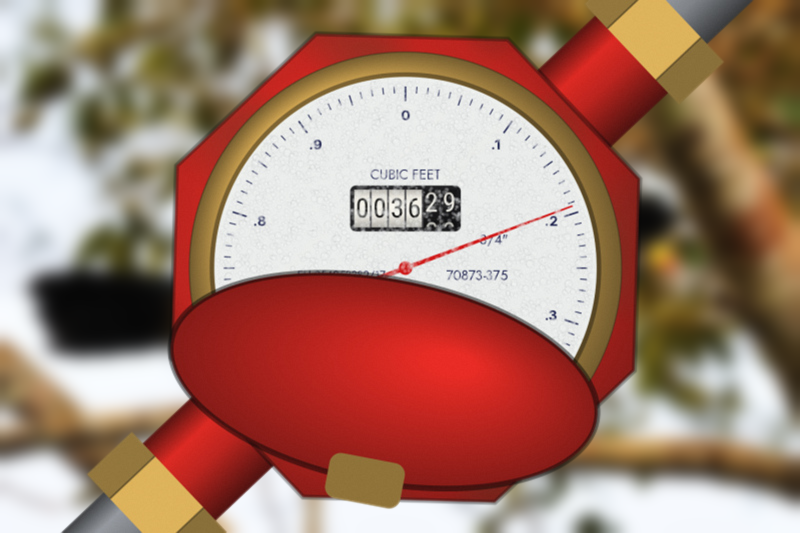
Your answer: 3629.19 ft³
